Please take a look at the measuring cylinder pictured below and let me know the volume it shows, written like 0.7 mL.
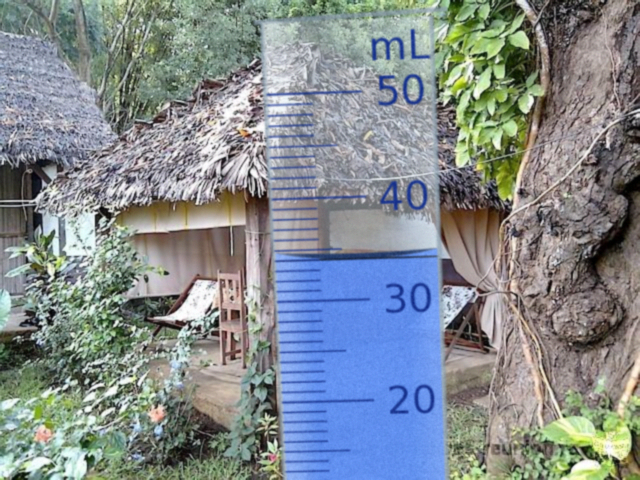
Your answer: 34 mL
